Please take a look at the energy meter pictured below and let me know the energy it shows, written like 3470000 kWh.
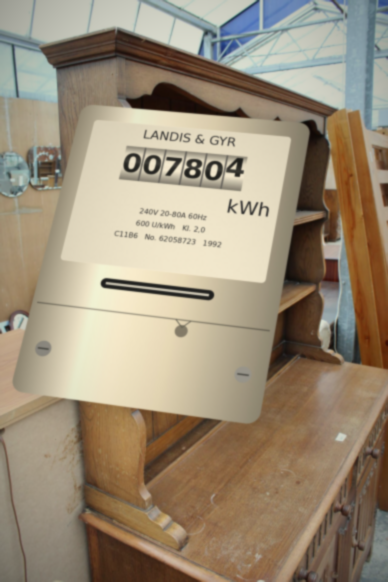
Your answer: 7804 kWh
